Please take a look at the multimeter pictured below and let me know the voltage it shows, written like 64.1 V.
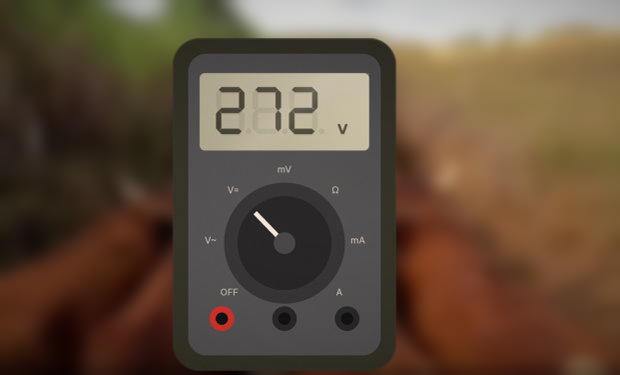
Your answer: 272 V
